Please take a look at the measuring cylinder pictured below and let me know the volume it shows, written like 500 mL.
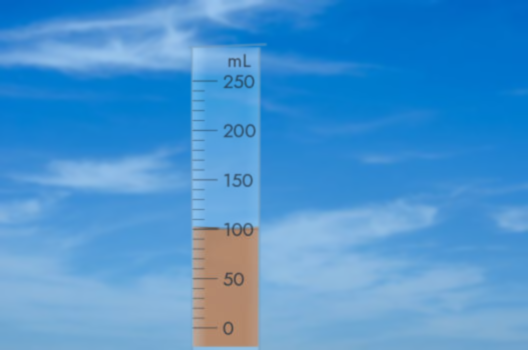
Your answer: 100 mL
